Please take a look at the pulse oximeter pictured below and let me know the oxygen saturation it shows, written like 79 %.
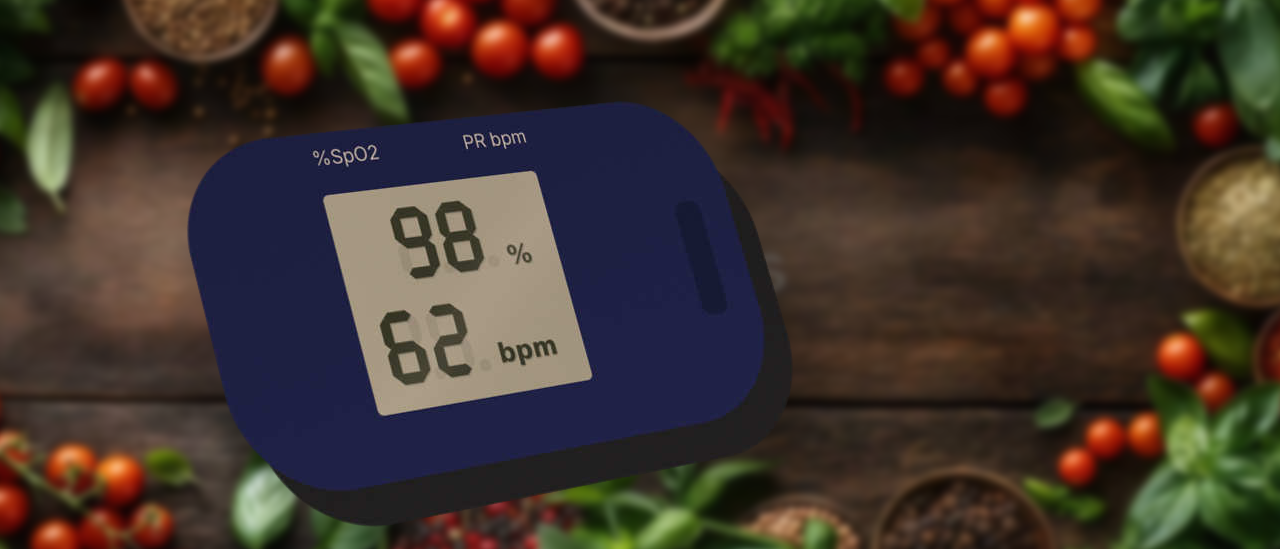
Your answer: 98 %
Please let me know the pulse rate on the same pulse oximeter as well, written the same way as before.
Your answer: 62 bpm
